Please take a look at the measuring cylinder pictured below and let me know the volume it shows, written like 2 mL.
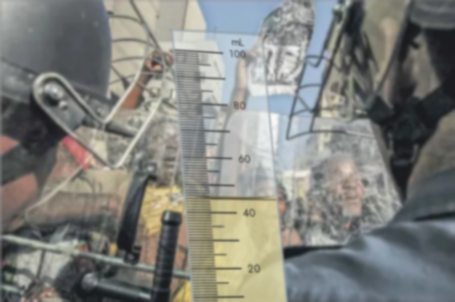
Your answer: 45 mL
